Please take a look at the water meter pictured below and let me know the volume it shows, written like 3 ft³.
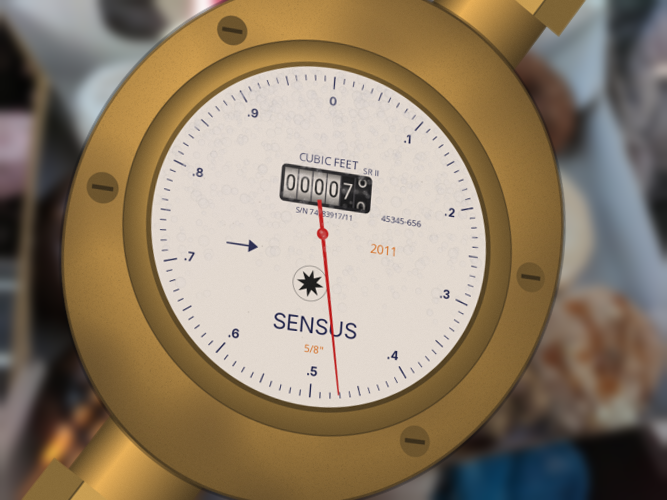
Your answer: 78.47 ft³
